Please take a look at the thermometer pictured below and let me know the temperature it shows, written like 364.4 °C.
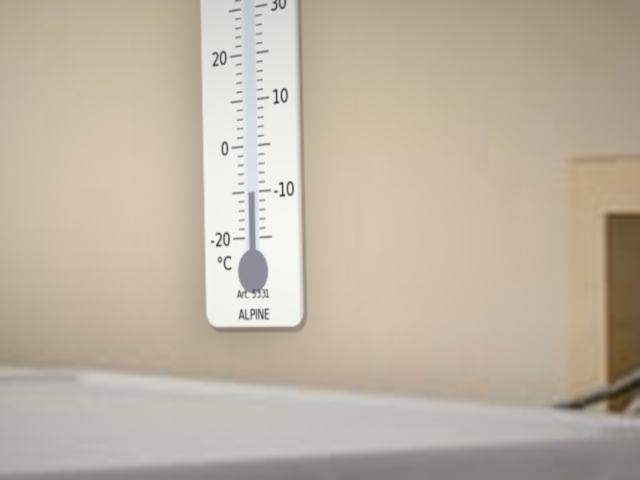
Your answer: -10 °C
